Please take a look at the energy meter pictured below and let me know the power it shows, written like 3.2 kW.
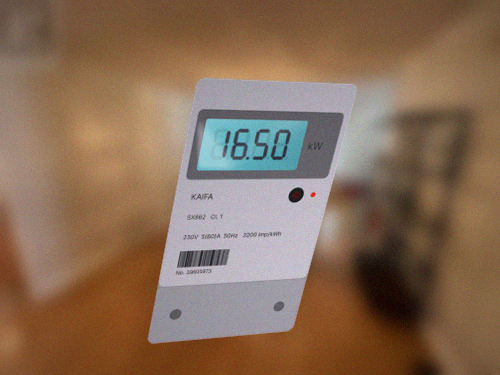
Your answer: 16.50 kW
